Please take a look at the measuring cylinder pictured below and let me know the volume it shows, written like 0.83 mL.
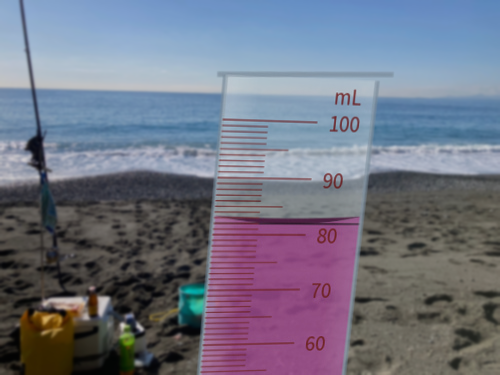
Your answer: 82 mL
